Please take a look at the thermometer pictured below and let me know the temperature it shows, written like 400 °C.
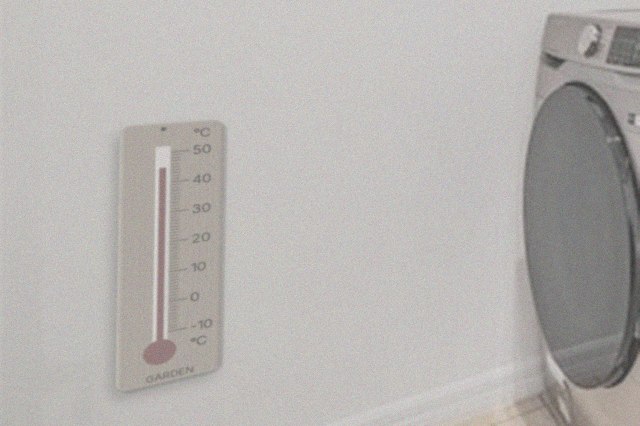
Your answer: 45 °C
